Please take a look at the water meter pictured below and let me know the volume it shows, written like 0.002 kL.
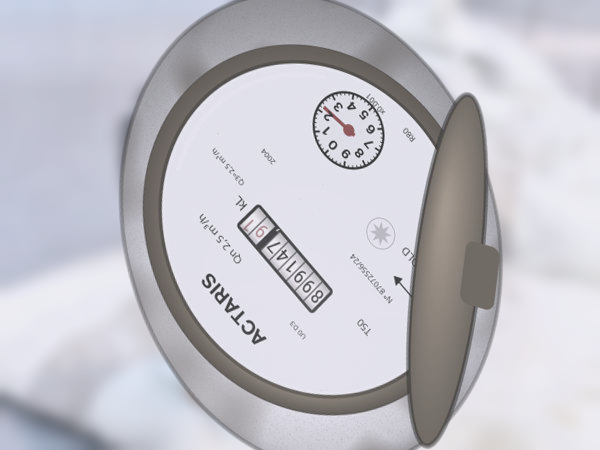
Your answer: 899147.912 kL
